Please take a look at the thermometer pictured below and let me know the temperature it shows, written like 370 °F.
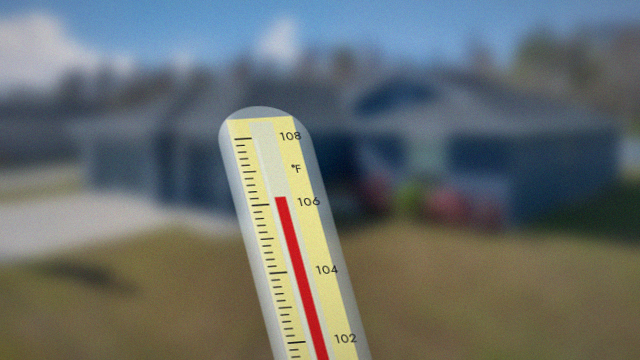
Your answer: 106.2 °F
